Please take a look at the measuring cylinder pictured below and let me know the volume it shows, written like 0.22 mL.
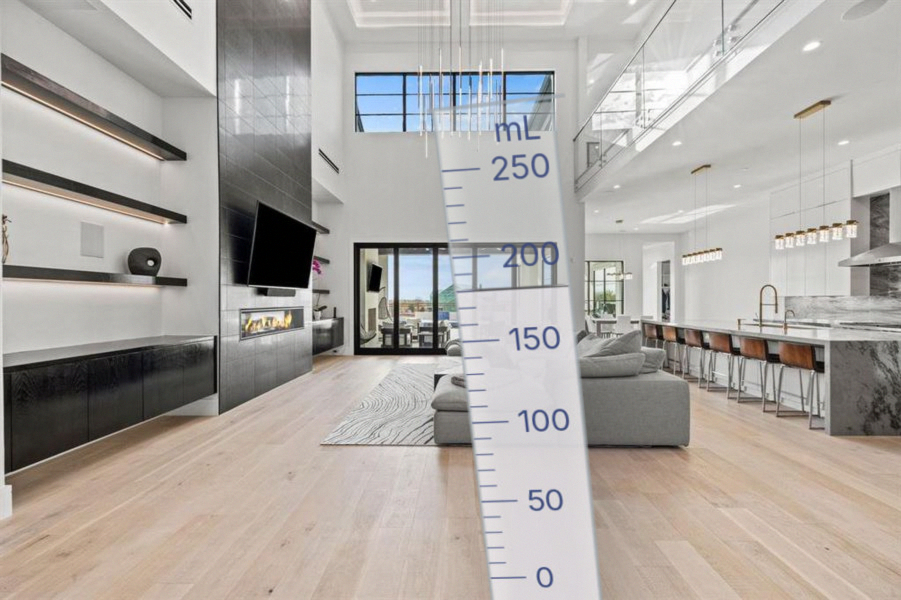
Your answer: 180 mL
